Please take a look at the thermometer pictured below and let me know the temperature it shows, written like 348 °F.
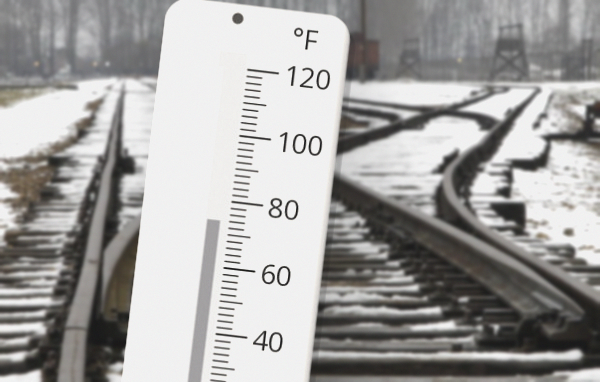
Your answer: 74 °F
